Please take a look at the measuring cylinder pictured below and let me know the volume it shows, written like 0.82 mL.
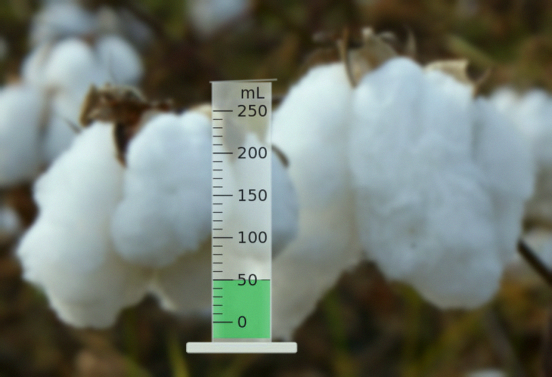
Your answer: 50 mL
